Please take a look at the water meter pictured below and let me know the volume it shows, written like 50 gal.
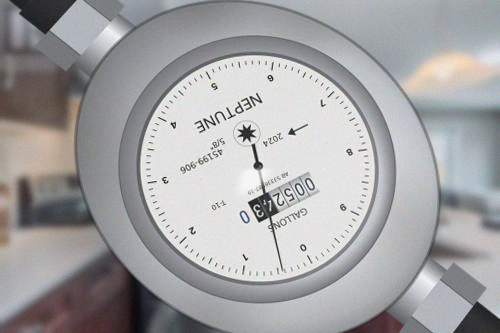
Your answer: 52430.4 gal
